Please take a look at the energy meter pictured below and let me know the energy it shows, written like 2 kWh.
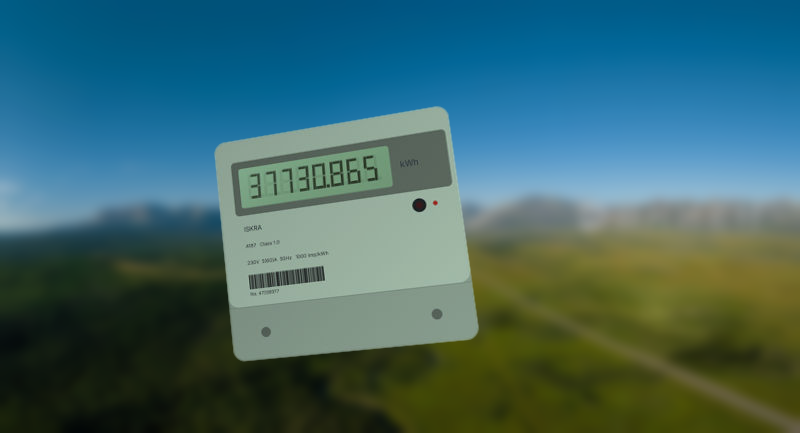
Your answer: 37730.865 kWh
